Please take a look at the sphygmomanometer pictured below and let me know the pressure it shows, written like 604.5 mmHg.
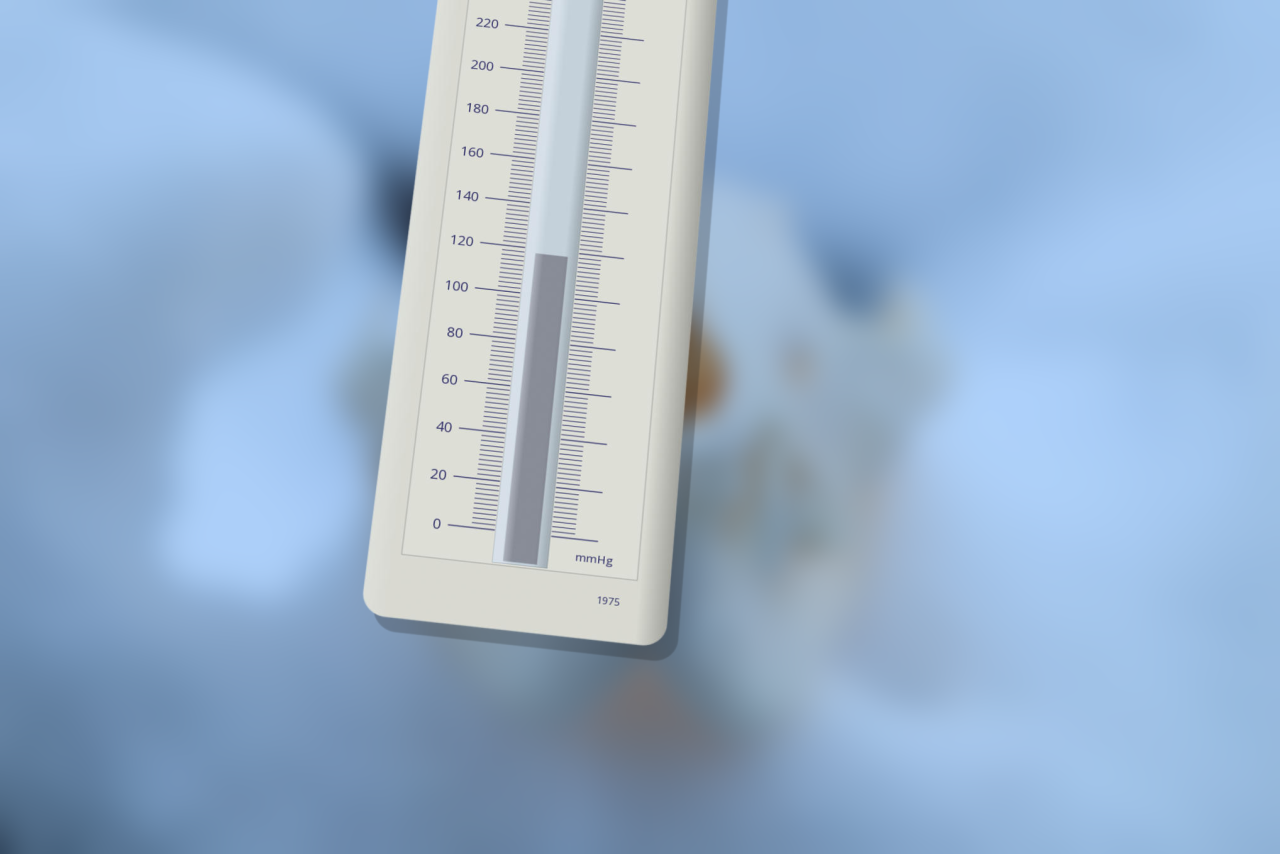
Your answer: 118 mmHg
